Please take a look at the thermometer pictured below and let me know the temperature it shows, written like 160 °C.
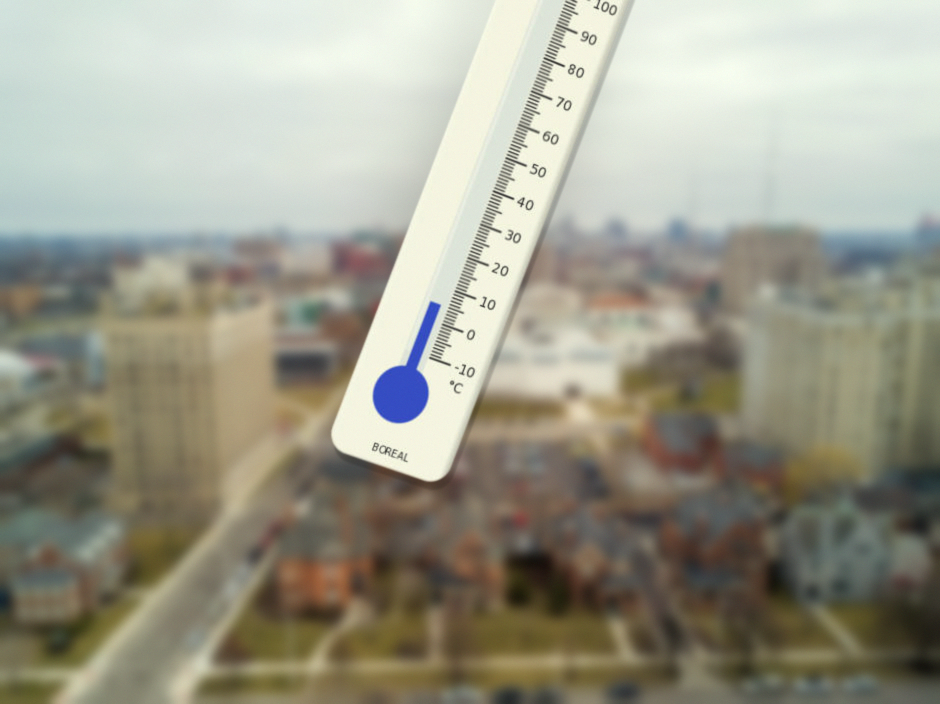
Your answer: 5 °C
